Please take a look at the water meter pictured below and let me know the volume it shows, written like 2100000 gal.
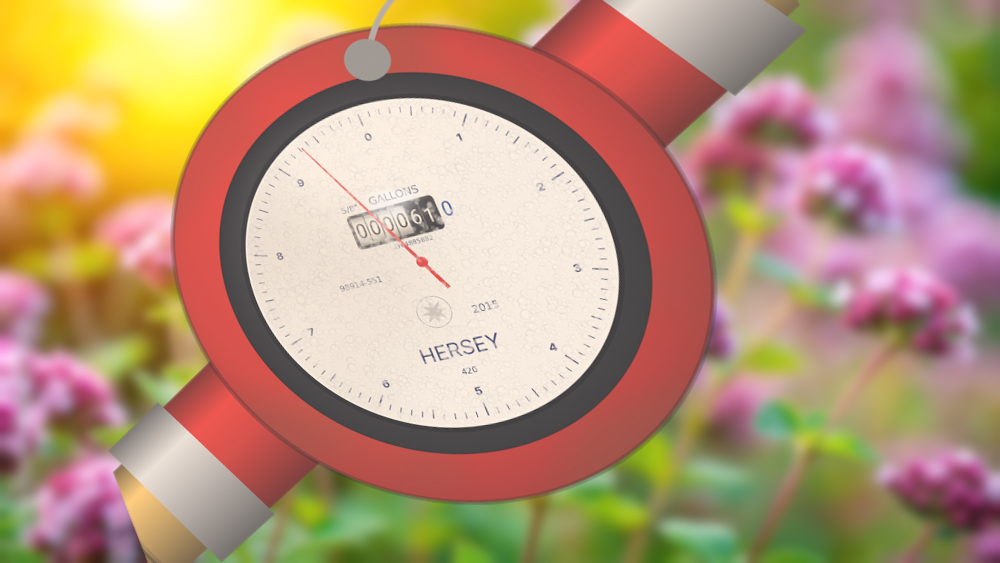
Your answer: 609.3 gal
